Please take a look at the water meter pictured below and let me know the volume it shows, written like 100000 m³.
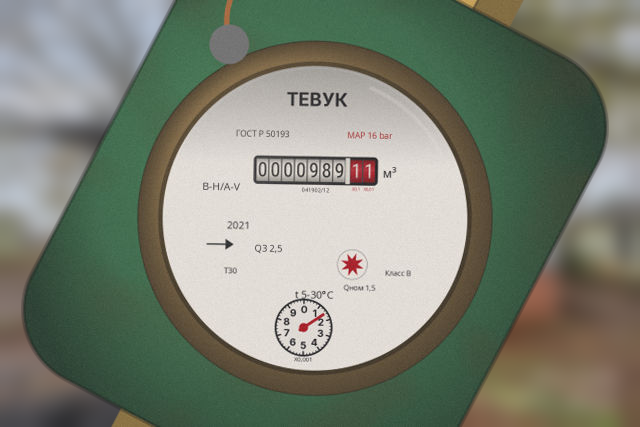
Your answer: 989.111 m³
